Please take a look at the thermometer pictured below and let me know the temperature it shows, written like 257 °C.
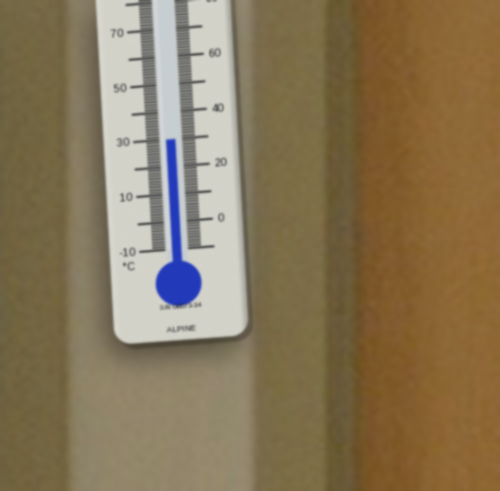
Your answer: 30 °C
